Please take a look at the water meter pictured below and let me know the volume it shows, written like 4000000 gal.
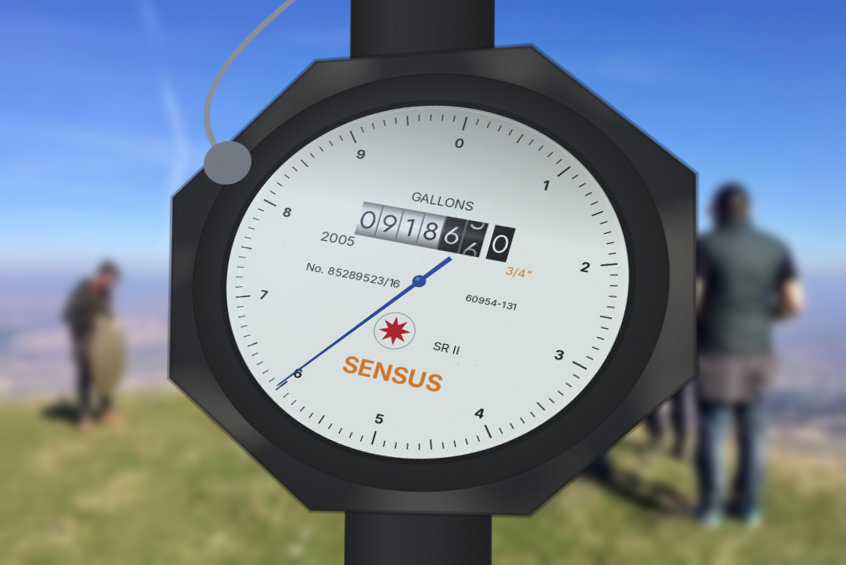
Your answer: 918656.0 gal
